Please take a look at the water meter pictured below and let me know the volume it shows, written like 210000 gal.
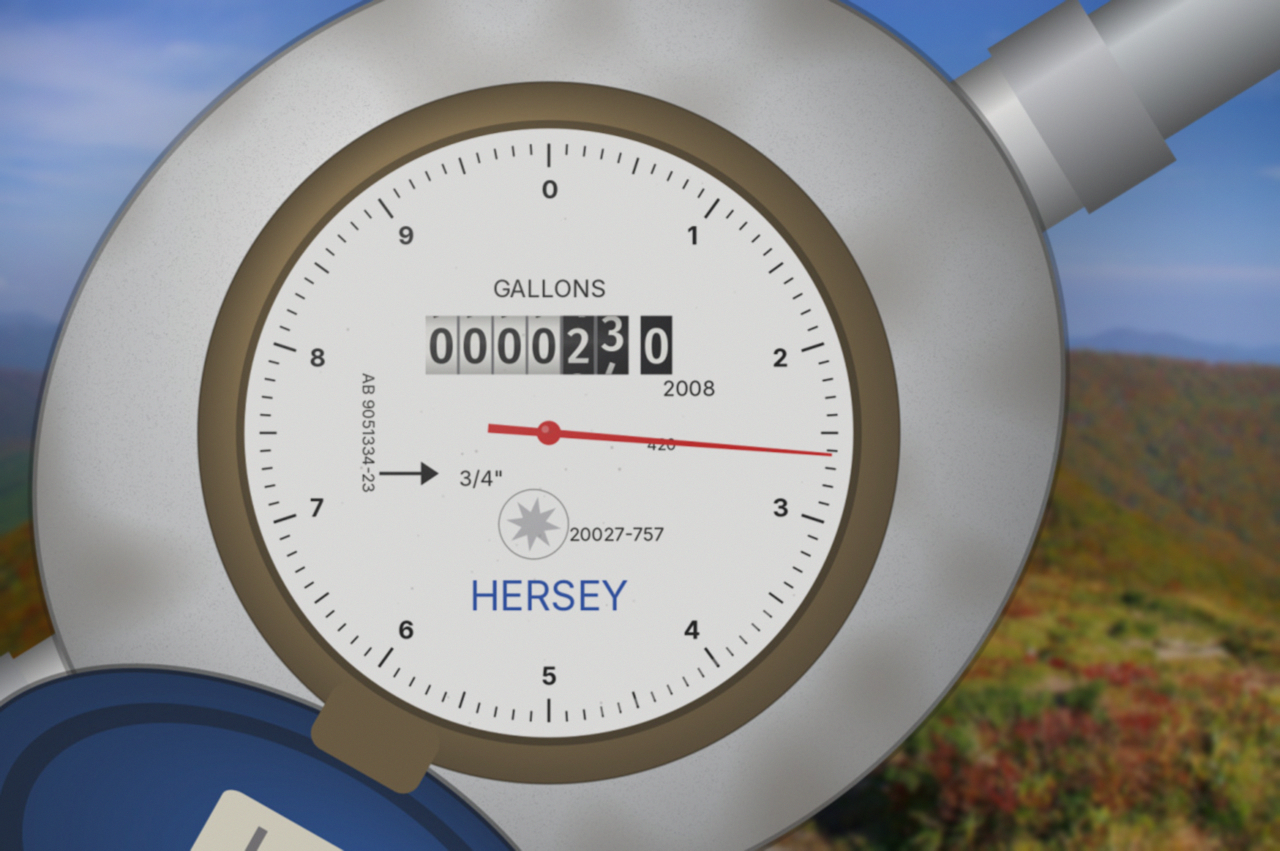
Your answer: 232.6 gal
